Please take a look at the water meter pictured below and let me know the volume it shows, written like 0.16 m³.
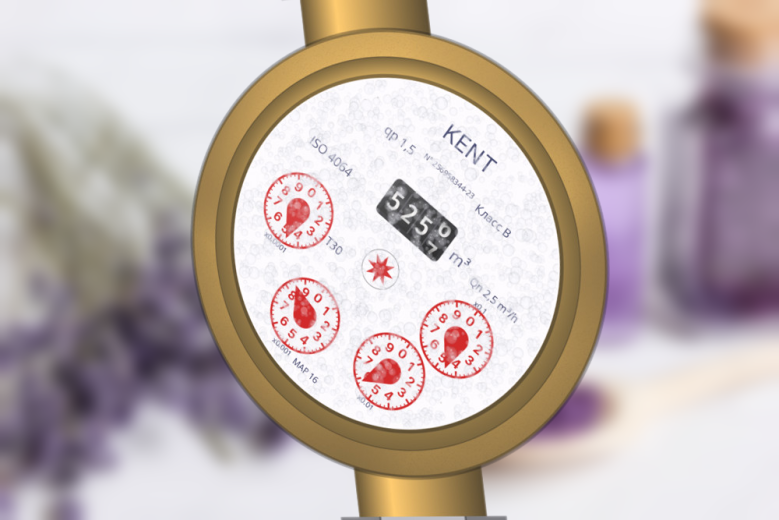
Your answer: 5256.4584 m³
